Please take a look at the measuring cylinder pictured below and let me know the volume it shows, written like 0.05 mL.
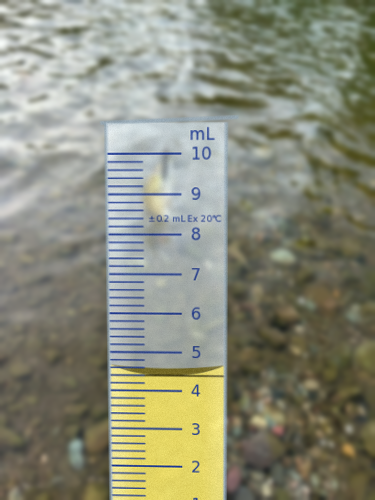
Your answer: 4.4 mL
